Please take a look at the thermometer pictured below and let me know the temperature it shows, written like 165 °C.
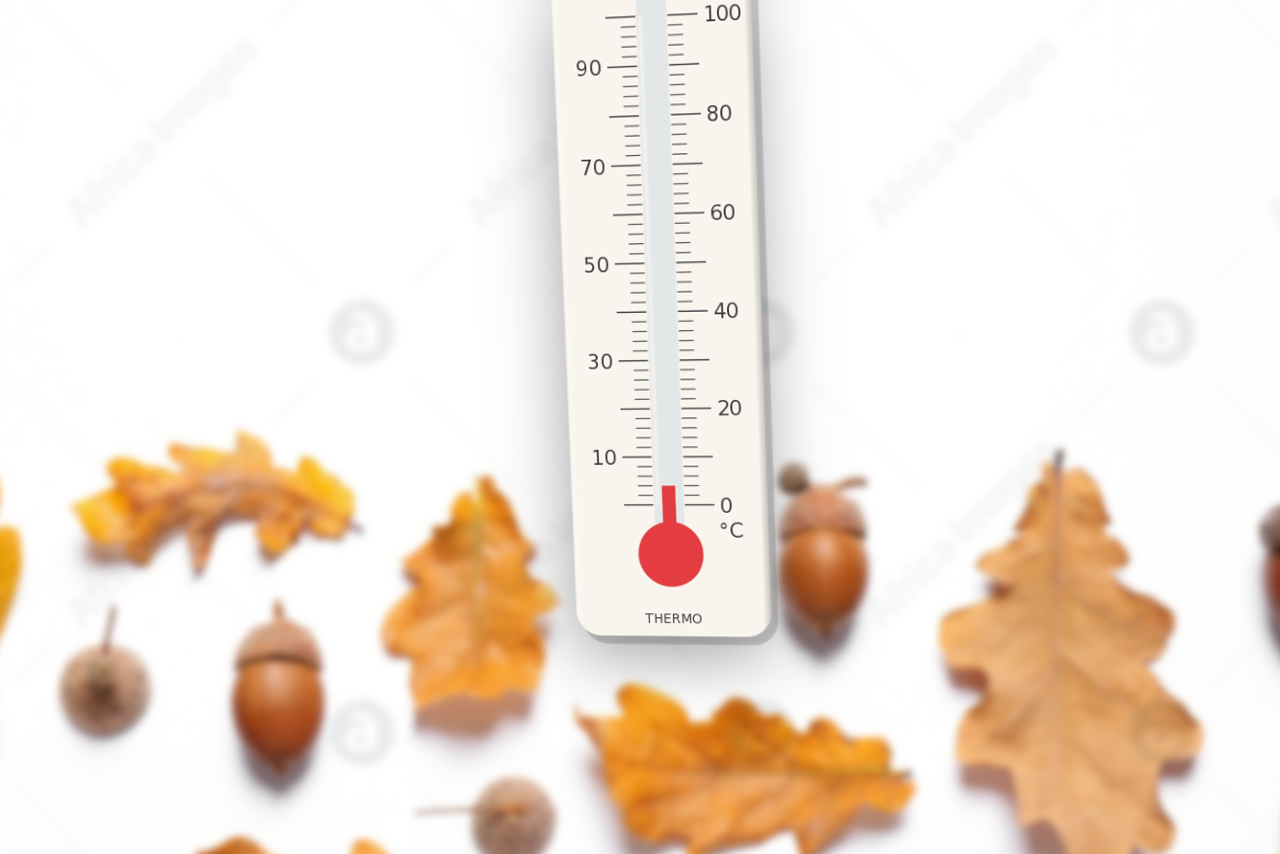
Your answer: 4 °C
